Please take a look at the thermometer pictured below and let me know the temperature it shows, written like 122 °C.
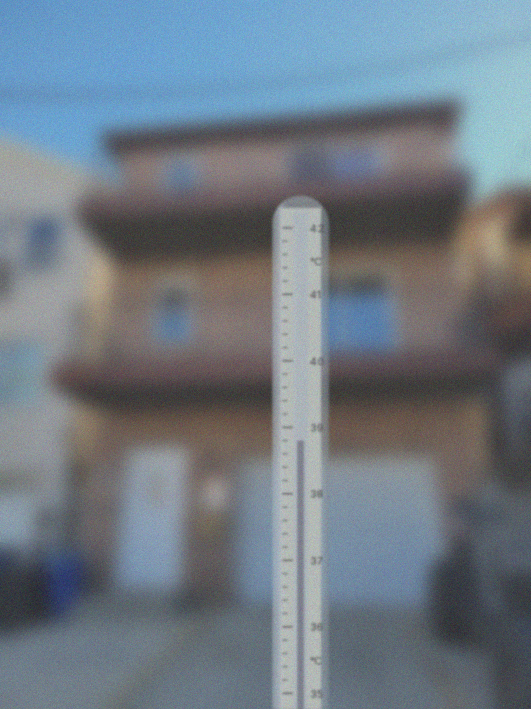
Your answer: 38.8 °C
